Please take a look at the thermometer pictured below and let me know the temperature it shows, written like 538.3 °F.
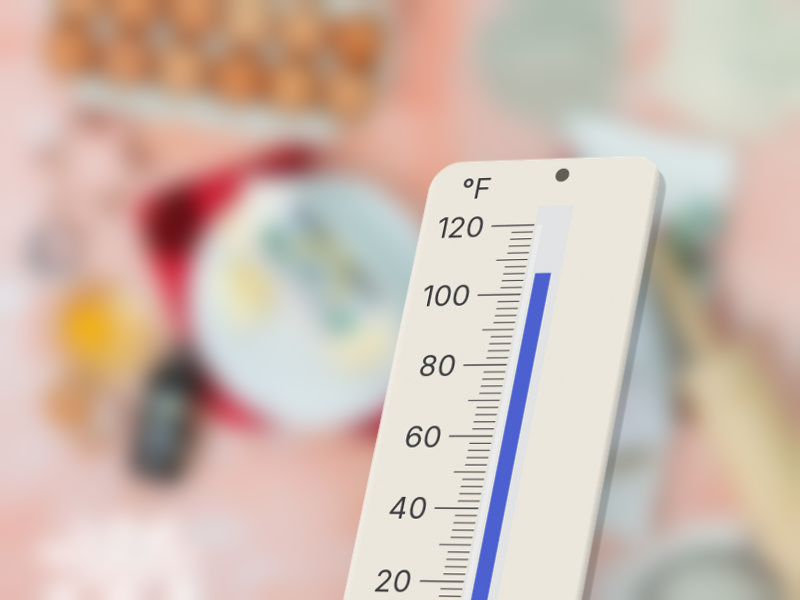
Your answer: 106 °F
